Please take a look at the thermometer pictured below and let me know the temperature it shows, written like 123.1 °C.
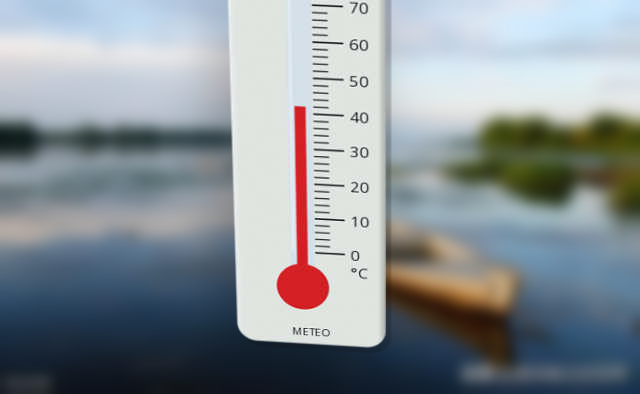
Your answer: 42 °C
